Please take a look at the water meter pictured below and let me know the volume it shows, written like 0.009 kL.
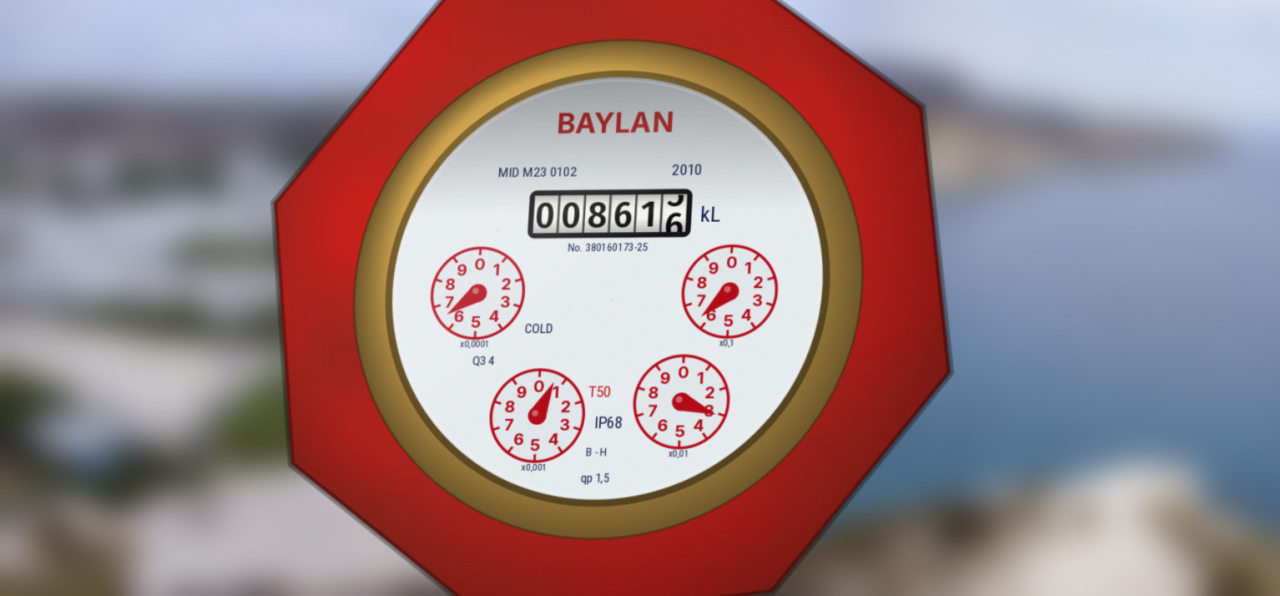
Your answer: 8615.6306 kL
